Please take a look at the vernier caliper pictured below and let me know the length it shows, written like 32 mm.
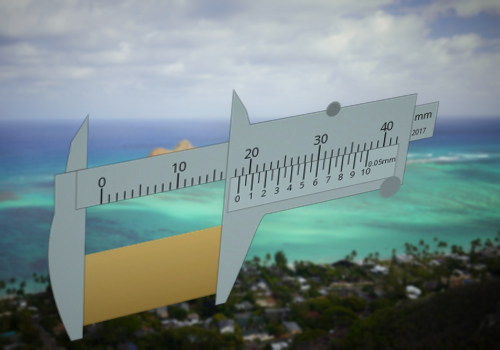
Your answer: 18.6 mm
